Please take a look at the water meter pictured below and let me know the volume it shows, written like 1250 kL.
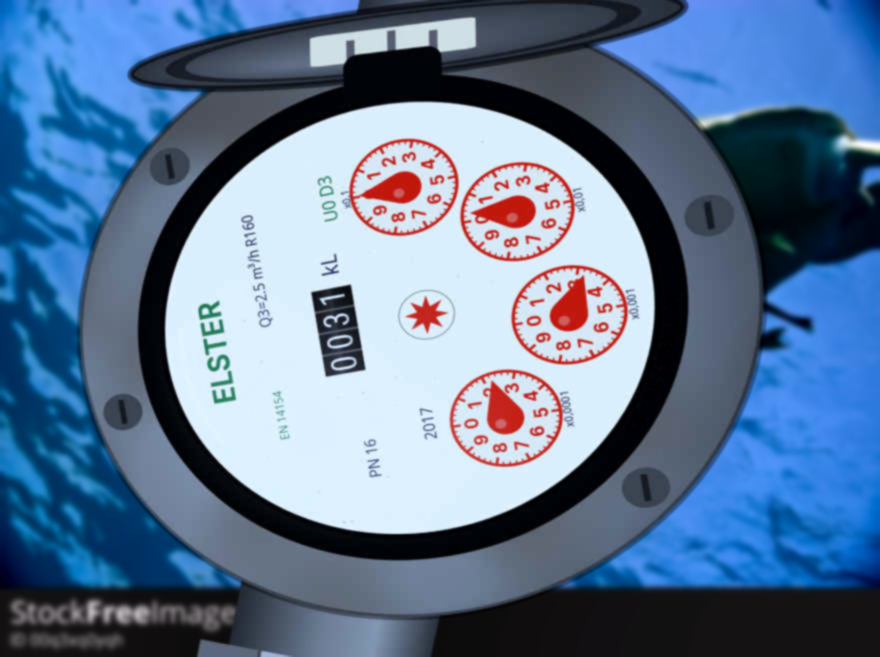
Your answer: 31.0032 kL
